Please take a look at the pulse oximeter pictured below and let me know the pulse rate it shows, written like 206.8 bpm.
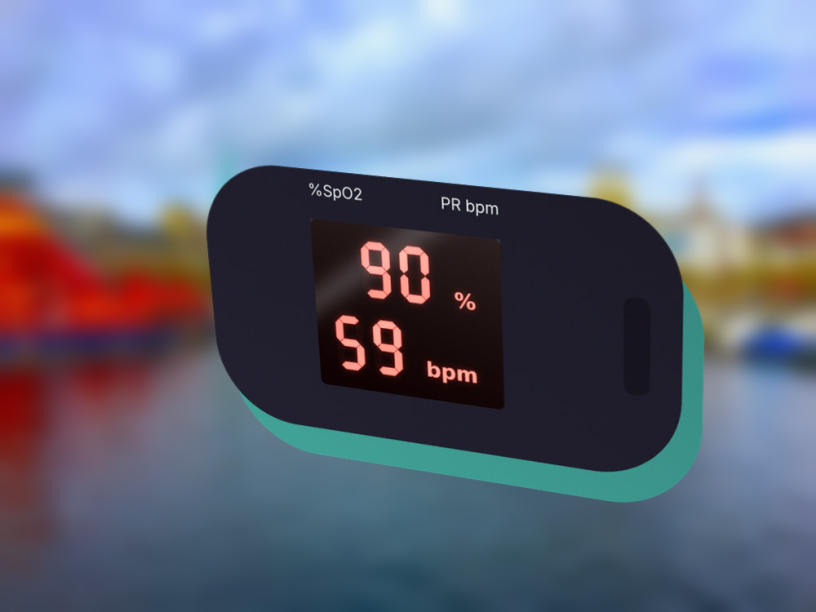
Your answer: 59 bpm
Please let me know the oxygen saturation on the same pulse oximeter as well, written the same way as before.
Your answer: 90 %
